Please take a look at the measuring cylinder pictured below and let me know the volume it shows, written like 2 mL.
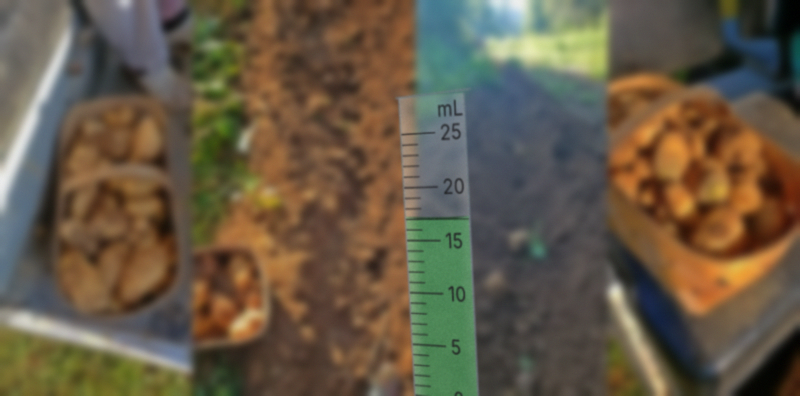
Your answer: 17 mL
